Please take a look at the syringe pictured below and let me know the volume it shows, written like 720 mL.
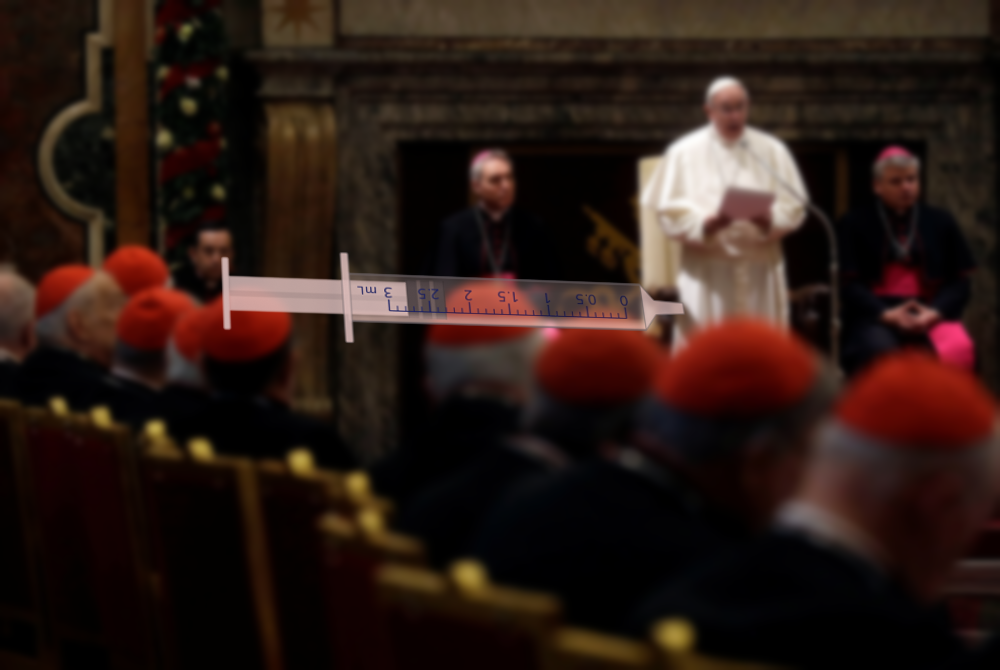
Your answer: 2.3 mL
